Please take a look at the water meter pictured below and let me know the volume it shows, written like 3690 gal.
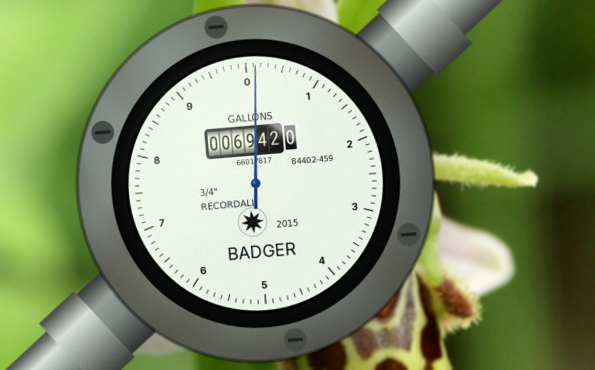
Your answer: 69420.1 gal
